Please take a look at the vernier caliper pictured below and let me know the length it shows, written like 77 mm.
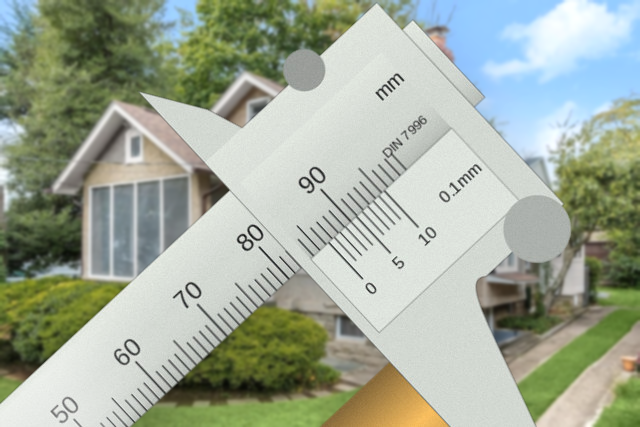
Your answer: 86.4 mm
